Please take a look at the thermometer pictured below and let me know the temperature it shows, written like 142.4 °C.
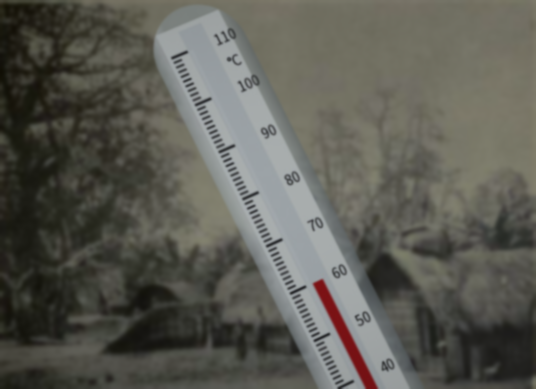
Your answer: 60 °C
